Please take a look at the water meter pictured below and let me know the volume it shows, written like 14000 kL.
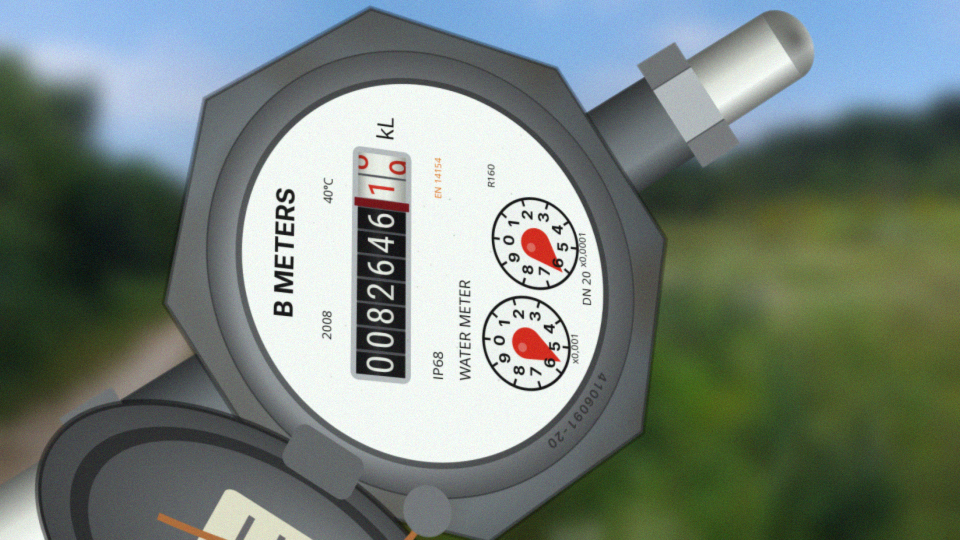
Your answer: 82646.1856 kL
